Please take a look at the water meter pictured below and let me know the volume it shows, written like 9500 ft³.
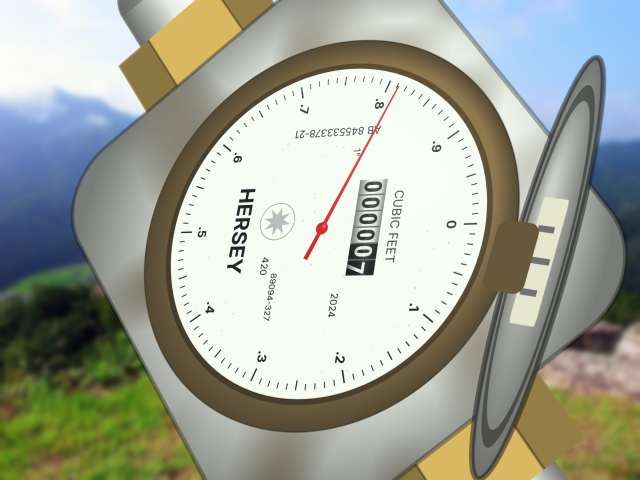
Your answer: 6.81 ft³
